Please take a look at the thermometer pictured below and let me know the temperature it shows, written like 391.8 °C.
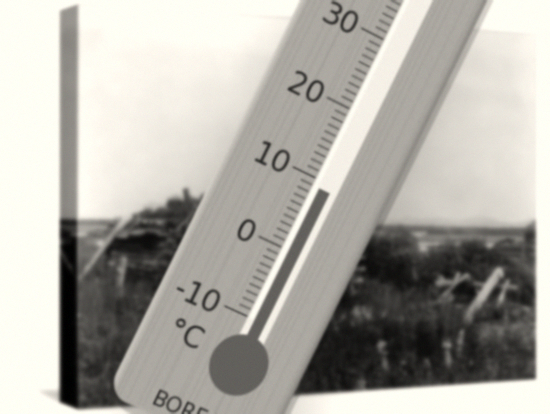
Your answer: 9 °C
